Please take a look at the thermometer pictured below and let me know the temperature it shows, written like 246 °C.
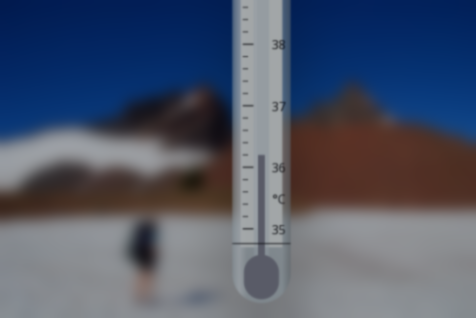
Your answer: 36.2 °C
